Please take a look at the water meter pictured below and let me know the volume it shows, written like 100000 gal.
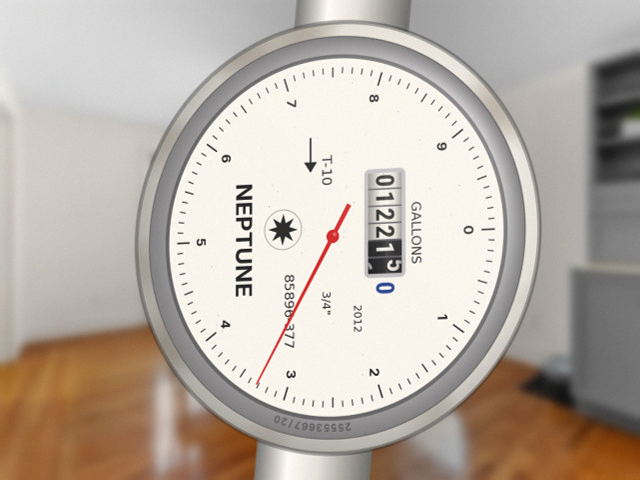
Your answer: 122153.3 gal
